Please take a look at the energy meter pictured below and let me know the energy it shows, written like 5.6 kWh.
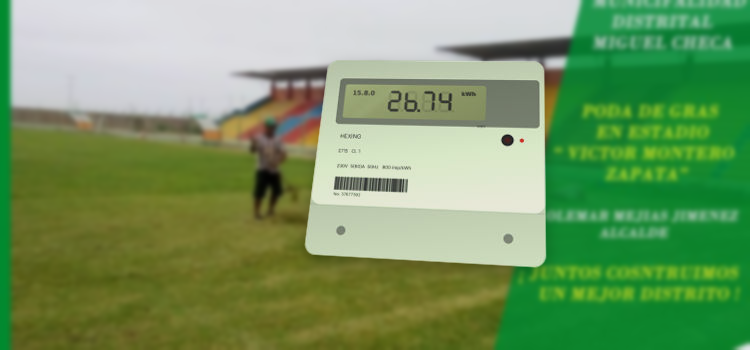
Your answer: 26.74 kWh
